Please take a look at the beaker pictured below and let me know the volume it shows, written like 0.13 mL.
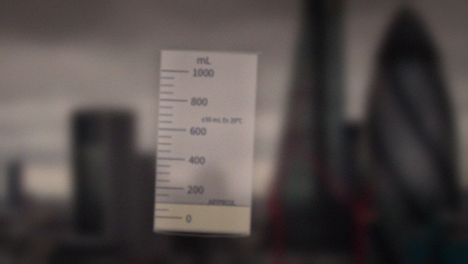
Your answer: 100 mL
